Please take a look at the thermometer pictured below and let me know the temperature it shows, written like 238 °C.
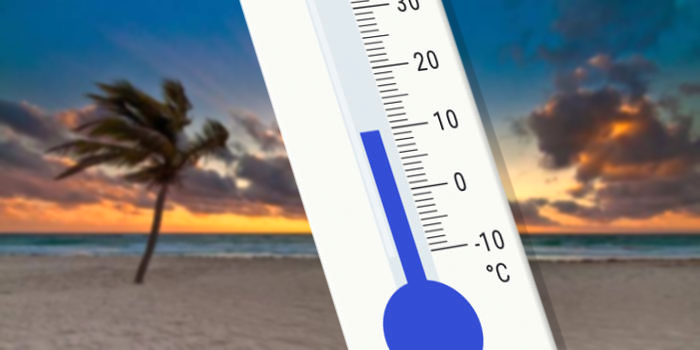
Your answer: 10 °C
